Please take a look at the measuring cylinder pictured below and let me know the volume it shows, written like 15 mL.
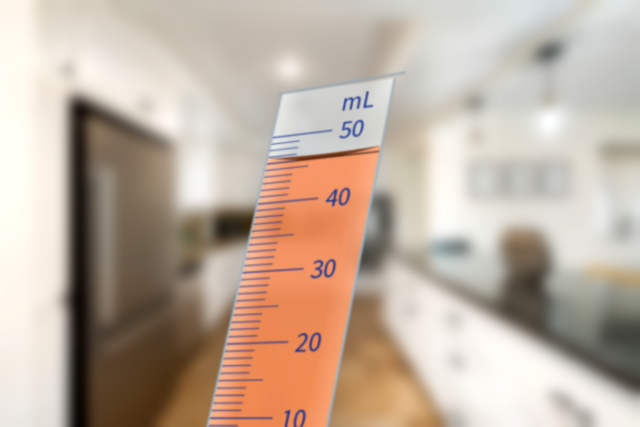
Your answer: 46 mL
